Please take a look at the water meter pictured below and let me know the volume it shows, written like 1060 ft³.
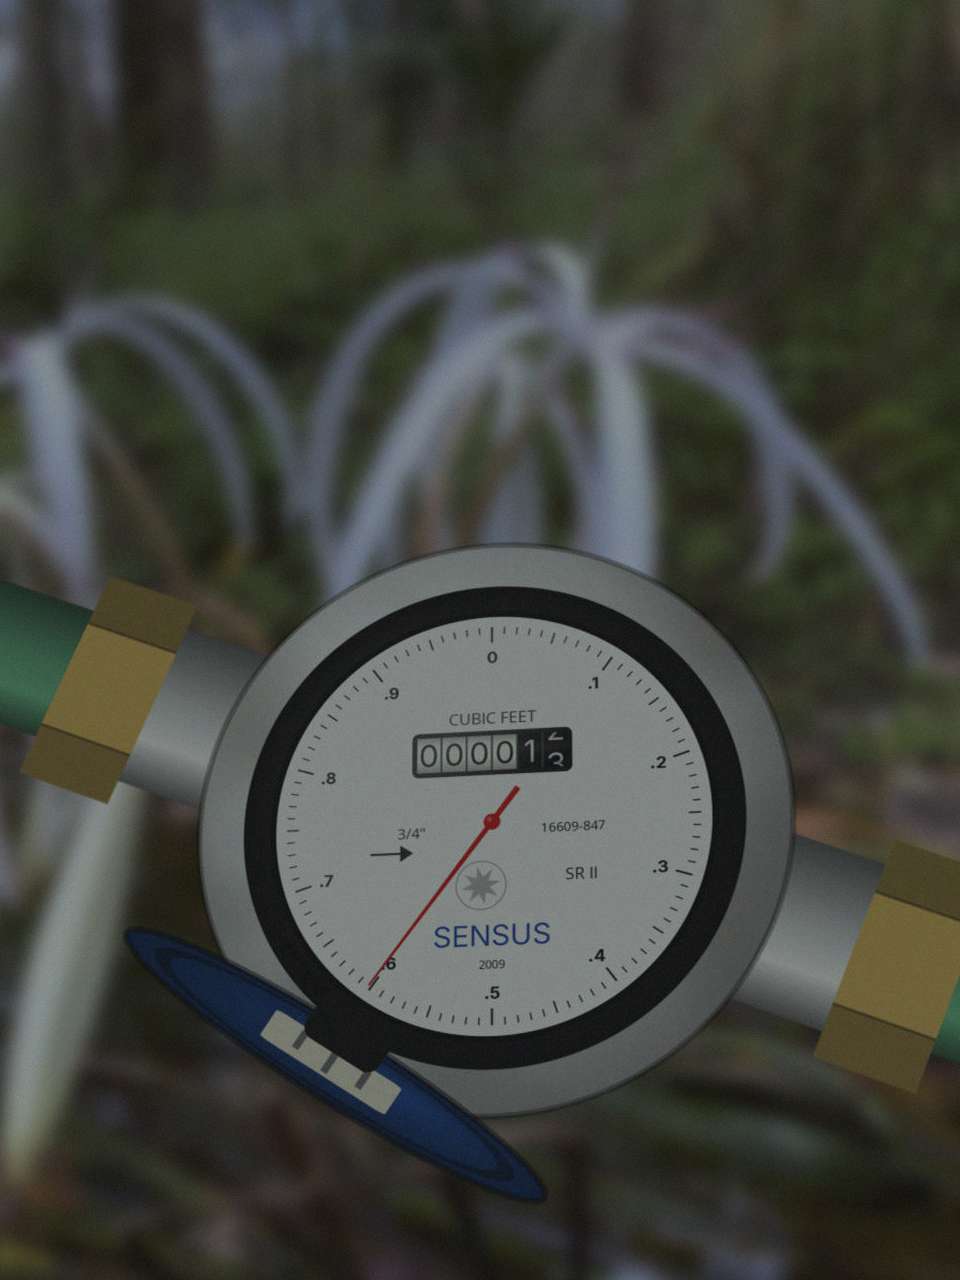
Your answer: 12.60 ft³
